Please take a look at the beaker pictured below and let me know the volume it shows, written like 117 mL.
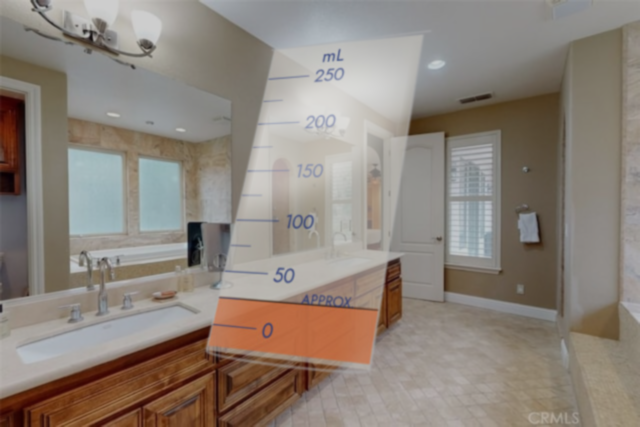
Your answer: 25 mL
